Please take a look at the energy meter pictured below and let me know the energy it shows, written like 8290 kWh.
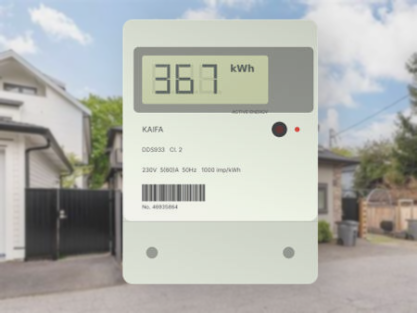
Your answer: 367 kWh
